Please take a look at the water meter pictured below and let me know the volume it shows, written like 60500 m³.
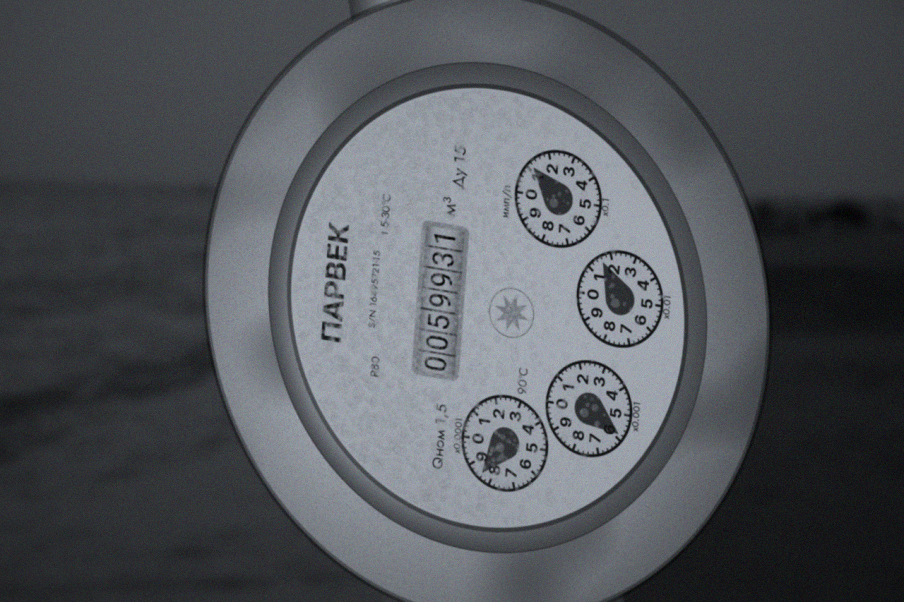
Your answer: 59931.1158 m³
